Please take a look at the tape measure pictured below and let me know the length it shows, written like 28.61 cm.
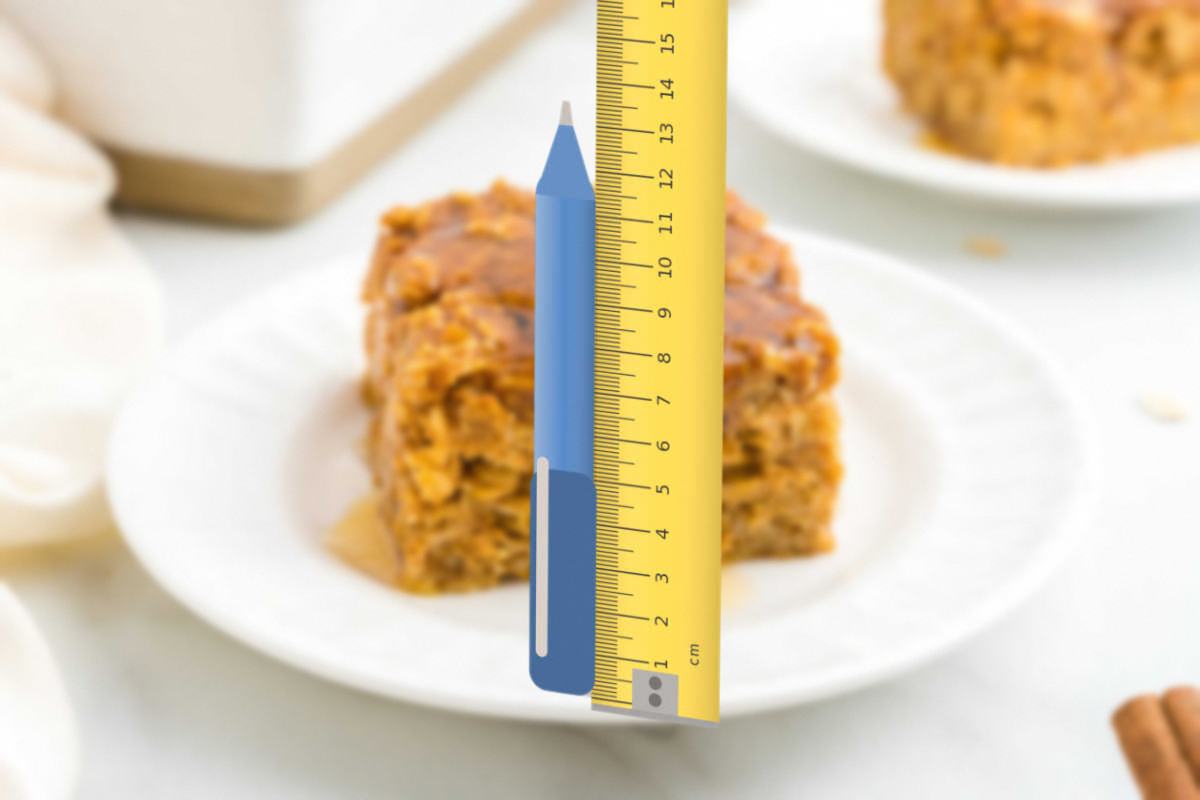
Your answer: 13.5 cm
